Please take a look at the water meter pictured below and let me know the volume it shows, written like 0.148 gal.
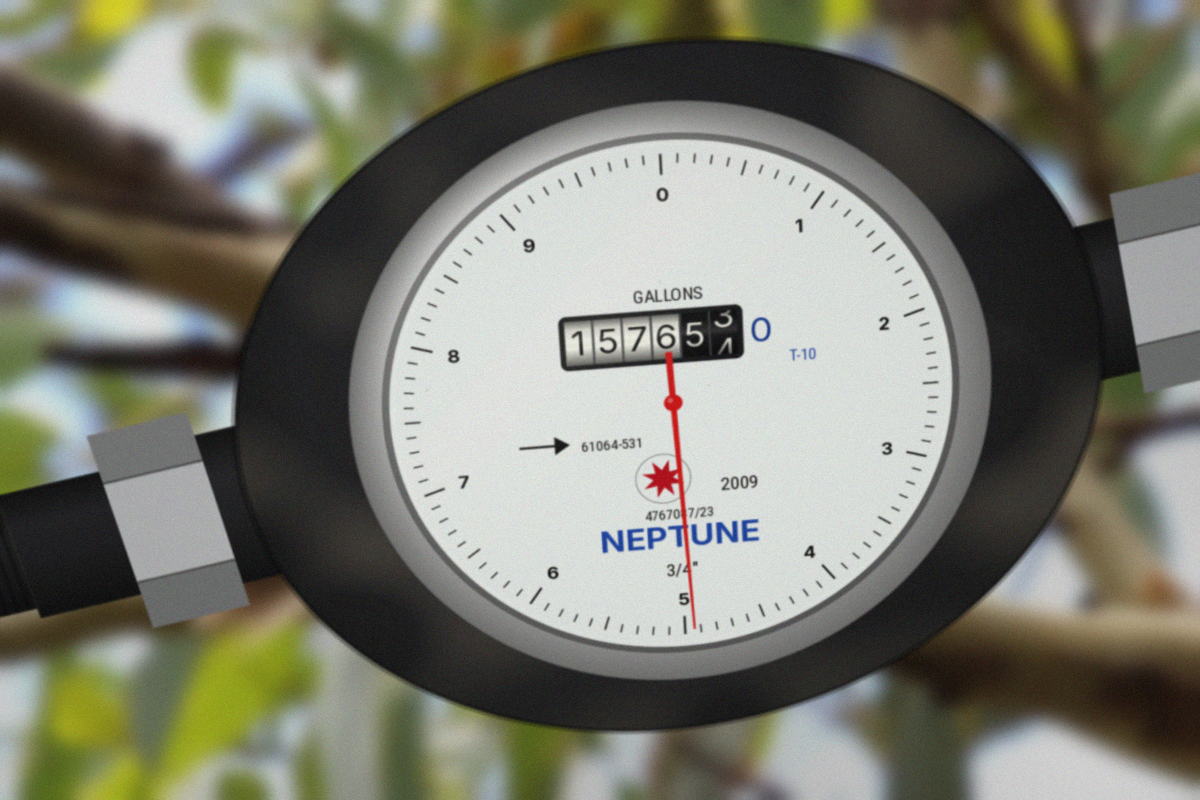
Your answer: 1576534.9 gal
